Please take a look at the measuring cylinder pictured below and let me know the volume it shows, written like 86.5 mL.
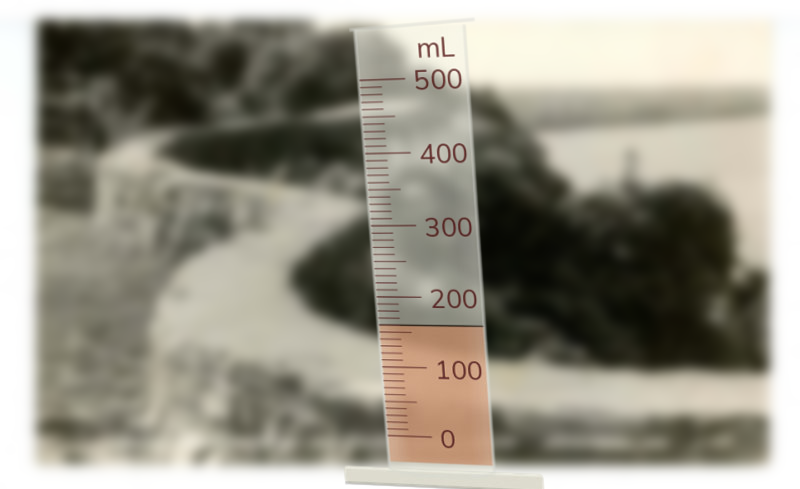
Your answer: 160 mL
